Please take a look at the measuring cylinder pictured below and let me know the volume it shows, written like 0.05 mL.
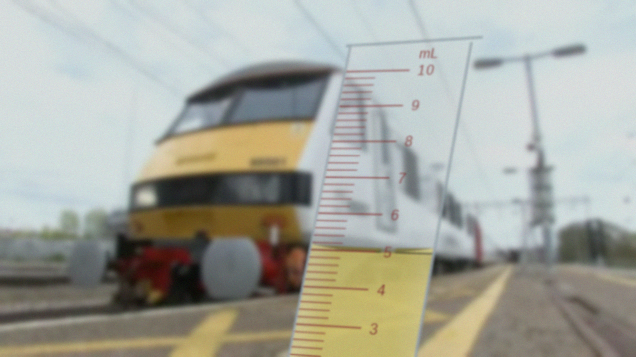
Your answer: 5 mL
